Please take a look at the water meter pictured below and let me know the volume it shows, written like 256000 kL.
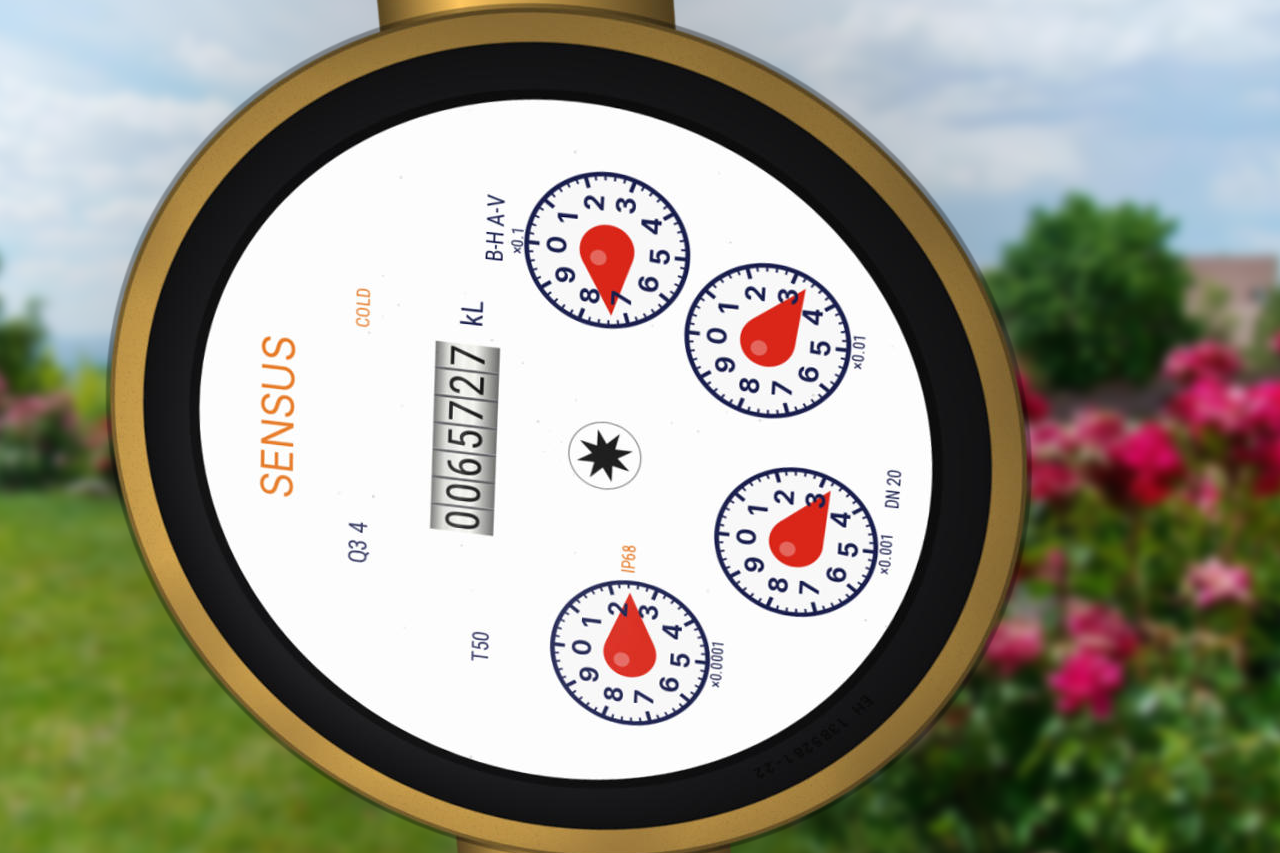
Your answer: 65727.7332 kL
